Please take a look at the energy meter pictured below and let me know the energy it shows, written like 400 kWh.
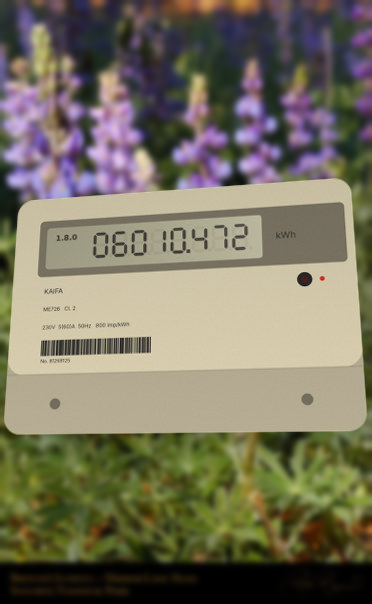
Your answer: 6010.472 kWh
